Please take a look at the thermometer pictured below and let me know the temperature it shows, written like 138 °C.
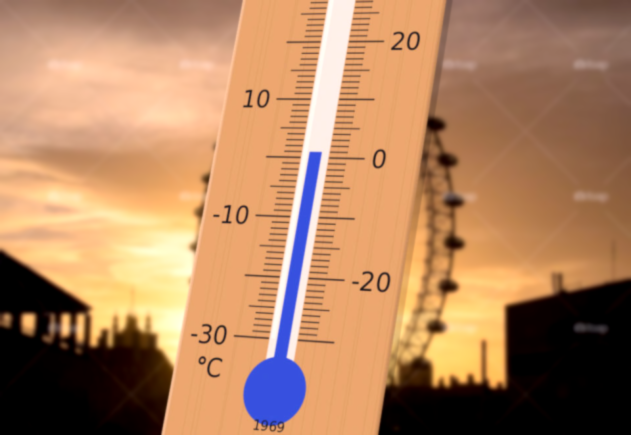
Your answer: 1 °C
